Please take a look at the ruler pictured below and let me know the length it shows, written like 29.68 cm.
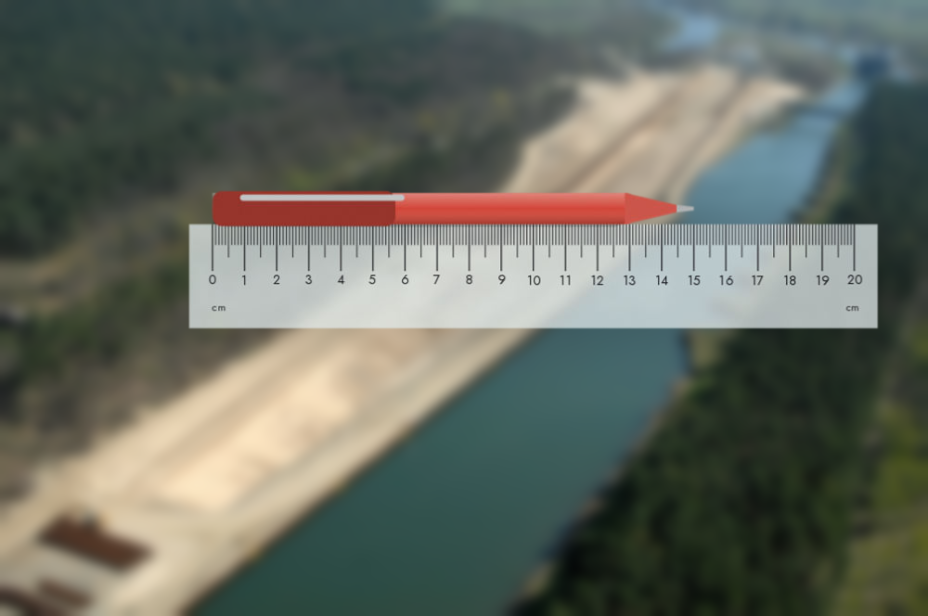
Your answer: 15 cm
